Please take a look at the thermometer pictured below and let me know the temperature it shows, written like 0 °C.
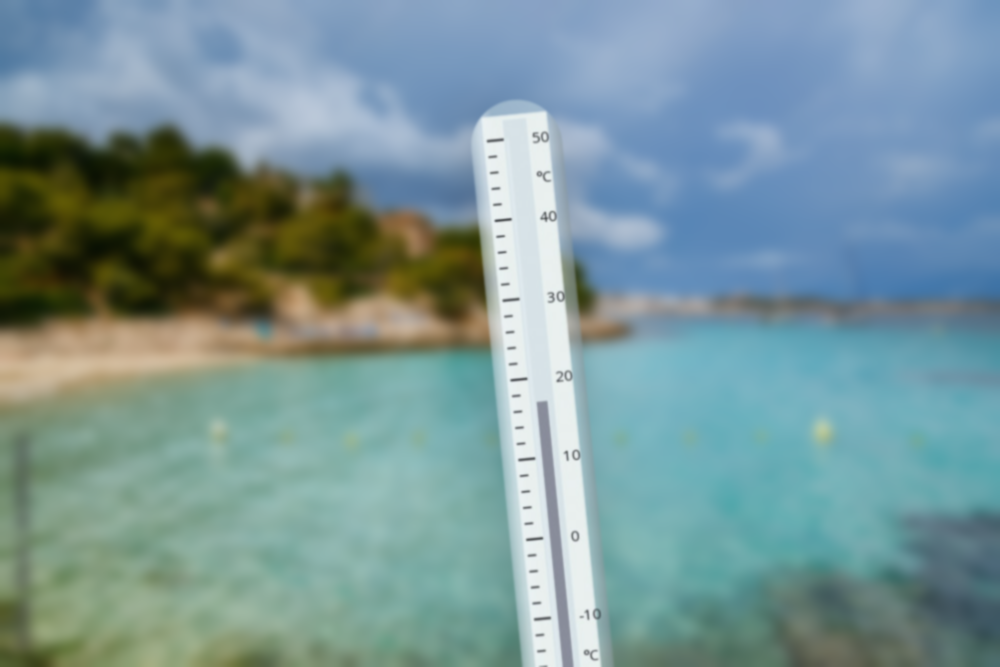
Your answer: 17 °C
